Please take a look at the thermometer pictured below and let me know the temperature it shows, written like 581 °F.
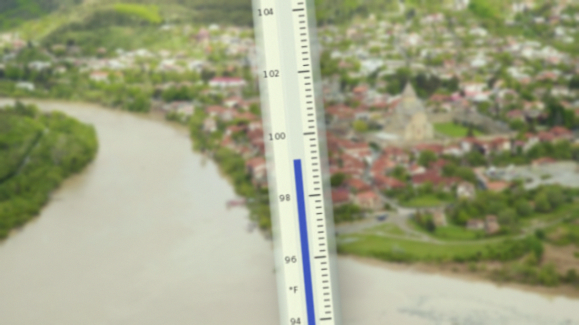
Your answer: 99.2 °F
